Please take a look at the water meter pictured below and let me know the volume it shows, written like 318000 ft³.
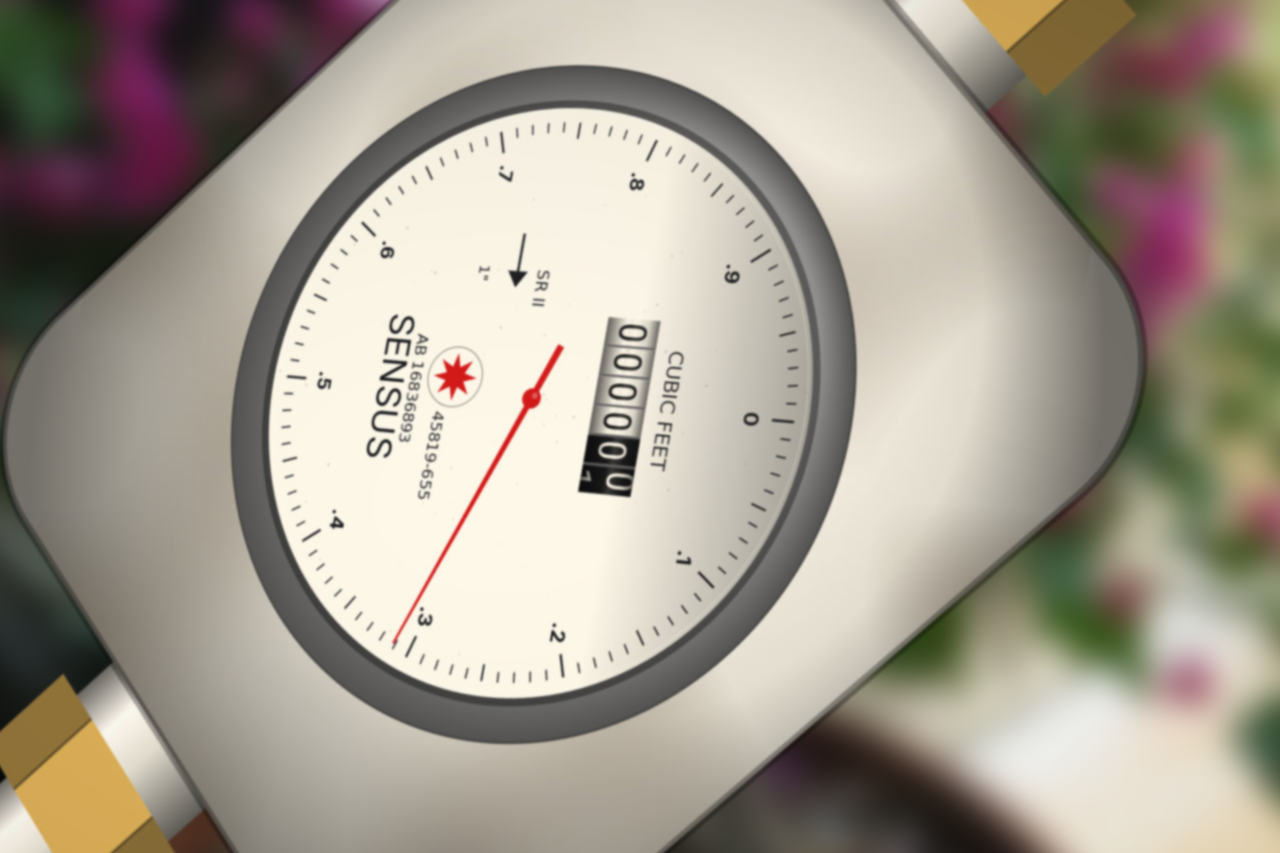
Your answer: 0.31 ft³
